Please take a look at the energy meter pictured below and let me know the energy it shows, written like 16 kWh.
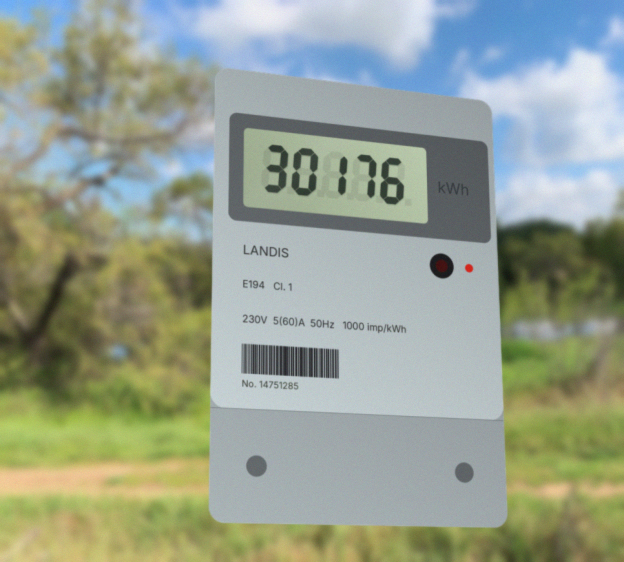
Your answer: 30176 kWh
